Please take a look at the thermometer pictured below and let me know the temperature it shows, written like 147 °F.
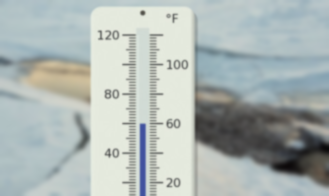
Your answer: 60 °F
